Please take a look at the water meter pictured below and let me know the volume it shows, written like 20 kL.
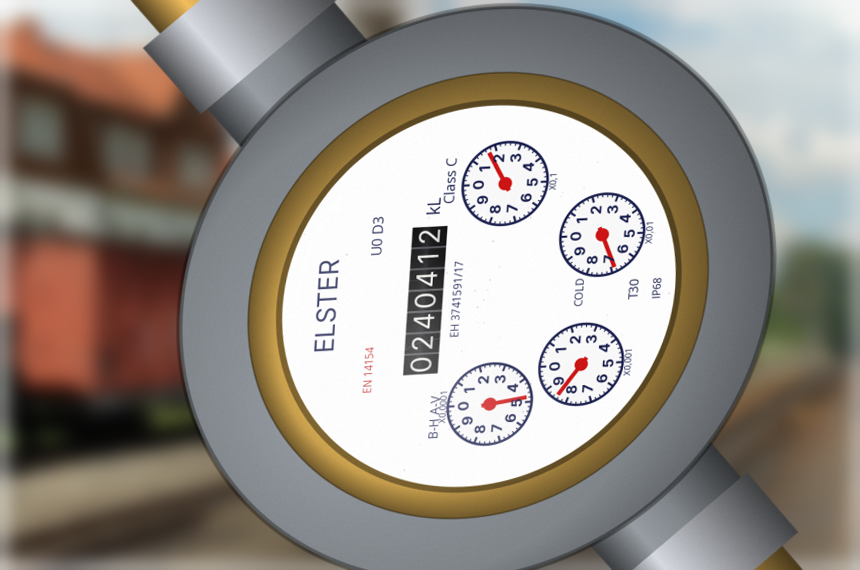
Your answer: 240412.1684 kL
